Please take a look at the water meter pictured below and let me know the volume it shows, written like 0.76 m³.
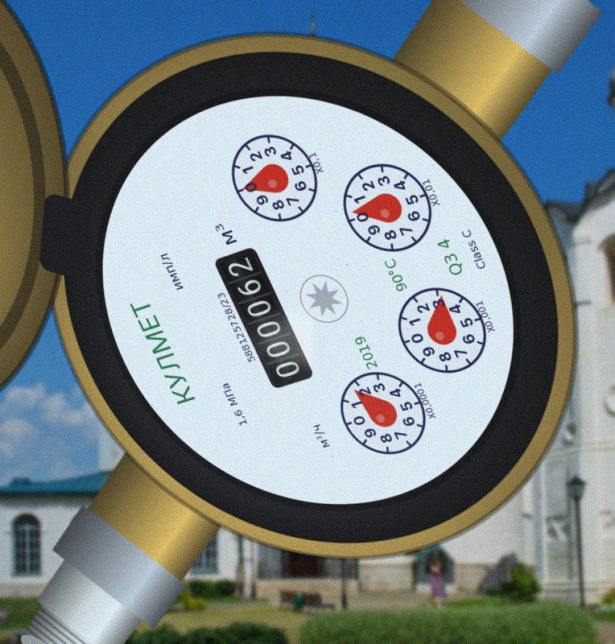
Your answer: 62.0031 m³
